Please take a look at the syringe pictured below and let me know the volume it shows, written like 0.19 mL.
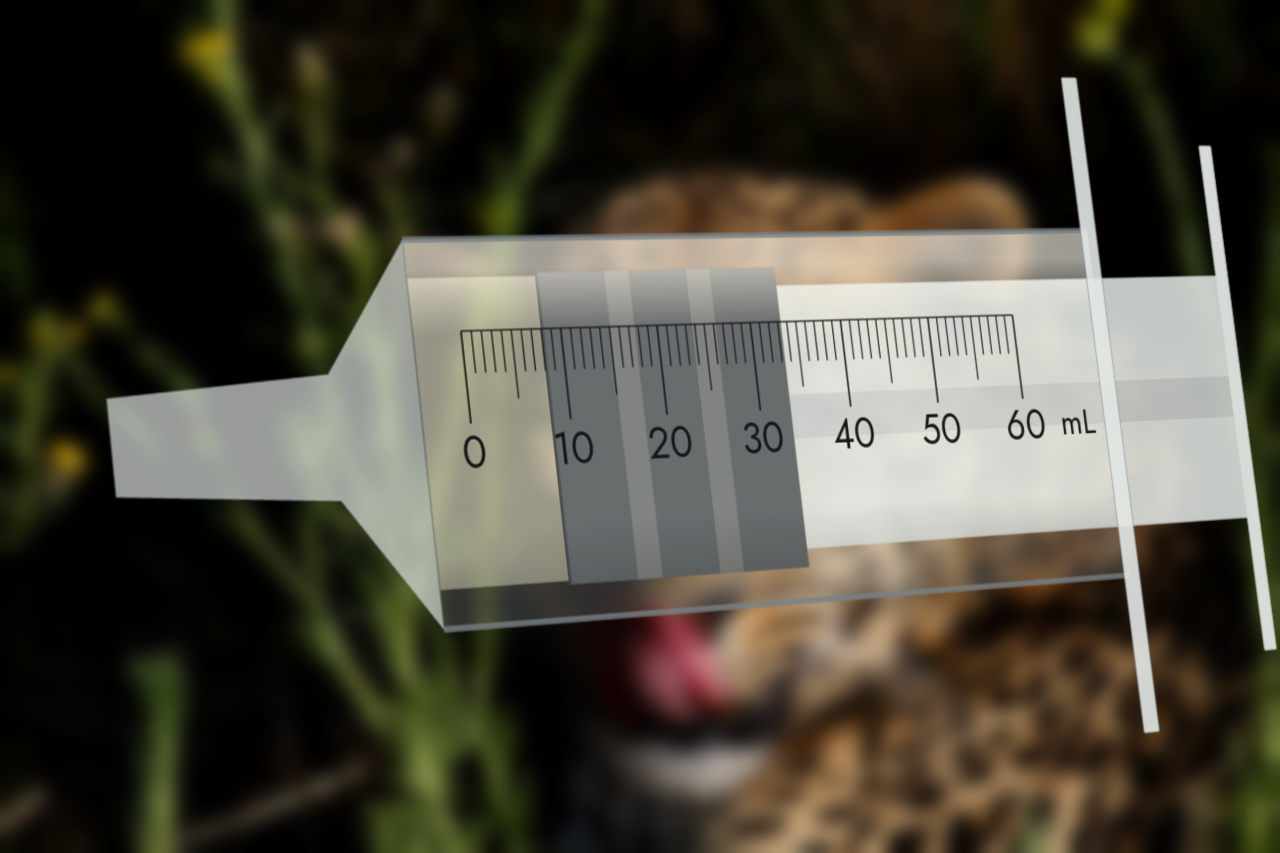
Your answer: 8 mL
